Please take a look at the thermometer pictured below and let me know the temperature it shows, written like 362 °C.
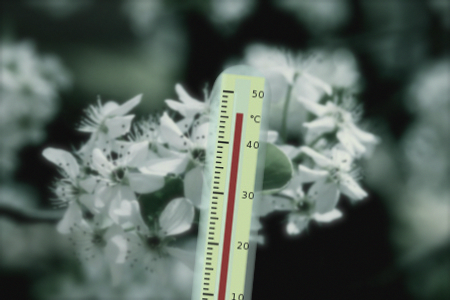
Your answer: 46 °C
